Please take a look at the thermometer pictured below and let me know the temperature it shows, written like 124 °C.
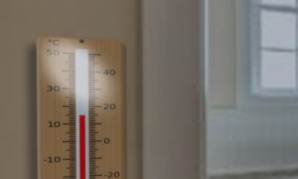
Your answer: 15 °C
